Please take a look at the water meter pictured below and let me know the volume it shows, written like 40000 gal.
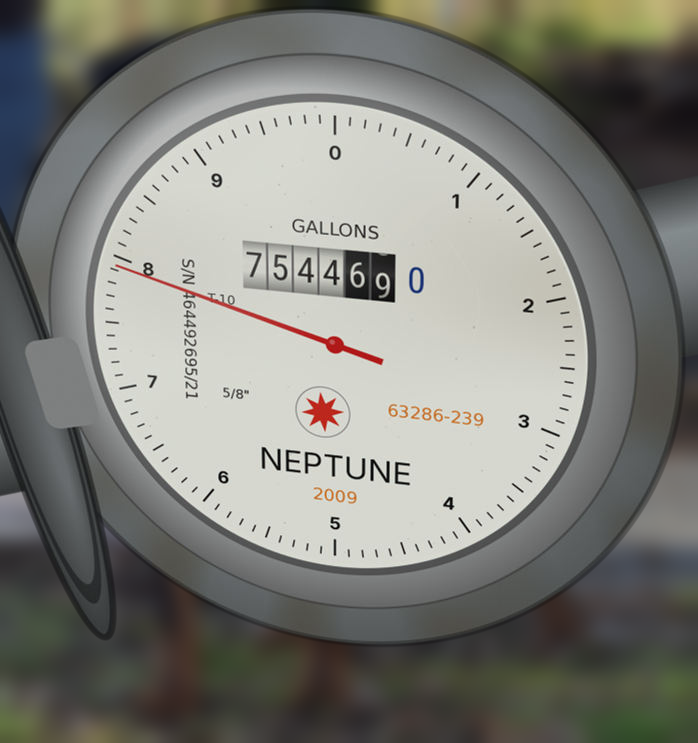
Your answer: 7544687.9 gal
